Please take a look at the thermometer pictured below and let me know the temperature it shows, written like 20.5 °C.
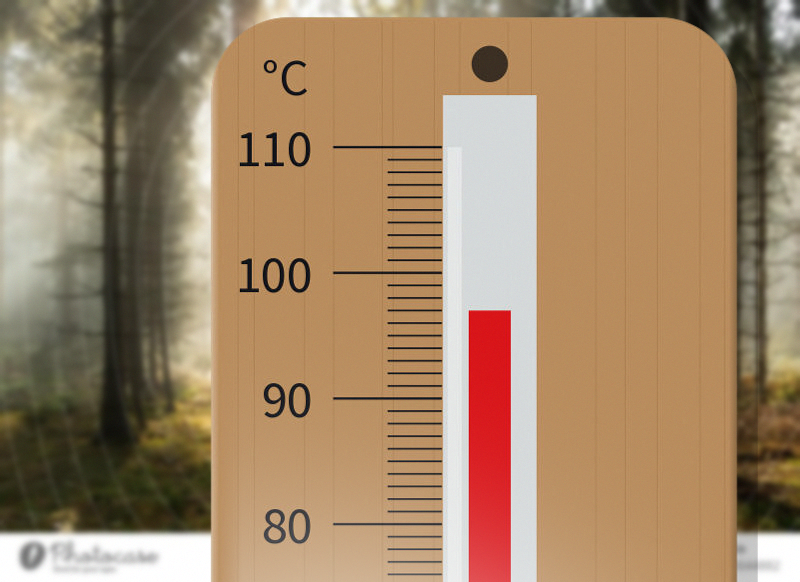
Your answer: 97 °C
